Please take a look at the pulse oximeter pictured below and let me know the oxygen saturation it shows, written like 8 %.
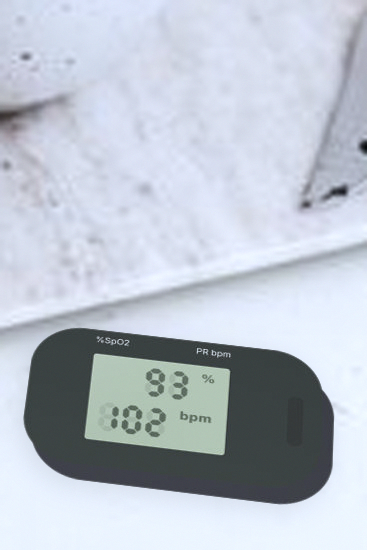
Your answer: 93 %
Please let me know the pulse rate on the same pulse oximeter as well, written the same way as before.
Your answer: 102 bpm
